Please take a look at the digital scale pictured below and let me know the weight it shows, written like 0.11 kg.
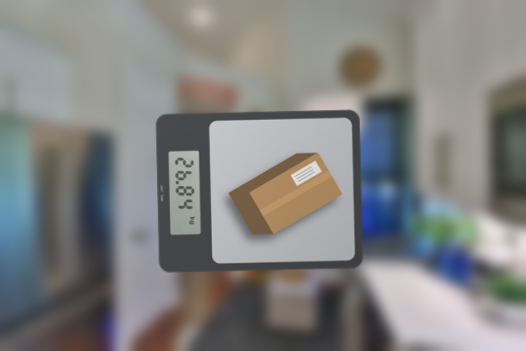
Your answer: 26.84 kg
